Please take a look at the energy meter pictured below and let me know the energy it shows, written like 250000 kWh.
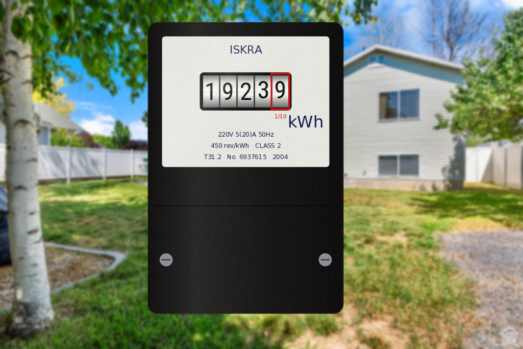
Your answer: 1923.9 kWh
